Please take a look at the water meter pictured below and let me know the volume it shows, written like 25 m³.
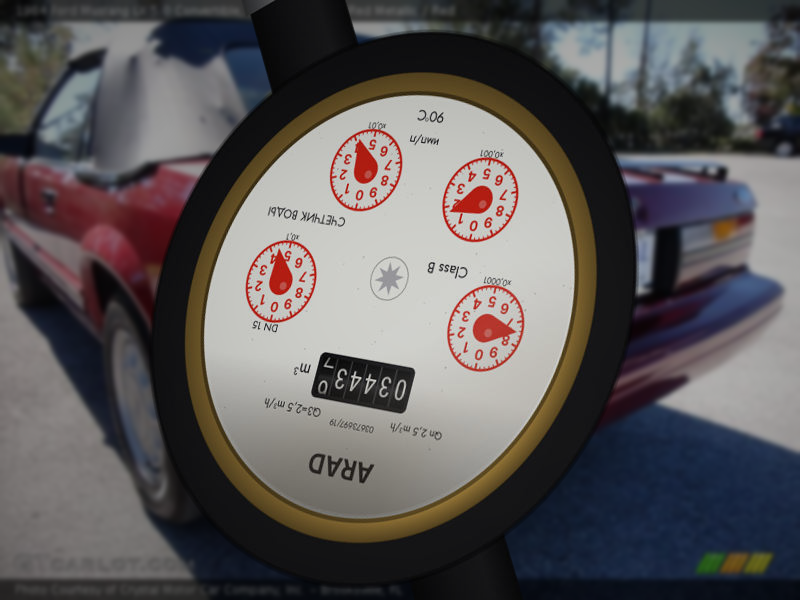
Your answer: 34436.4417 m³
